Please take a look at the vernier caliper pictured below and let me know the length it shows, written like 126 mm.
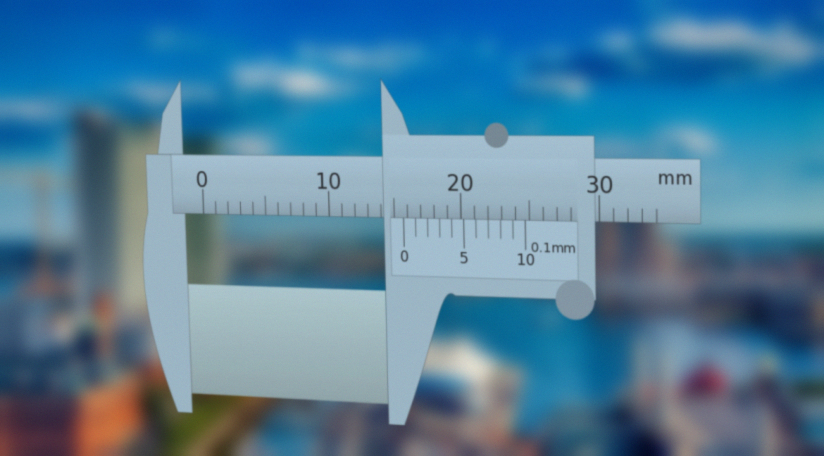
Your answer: 15.7 mm
